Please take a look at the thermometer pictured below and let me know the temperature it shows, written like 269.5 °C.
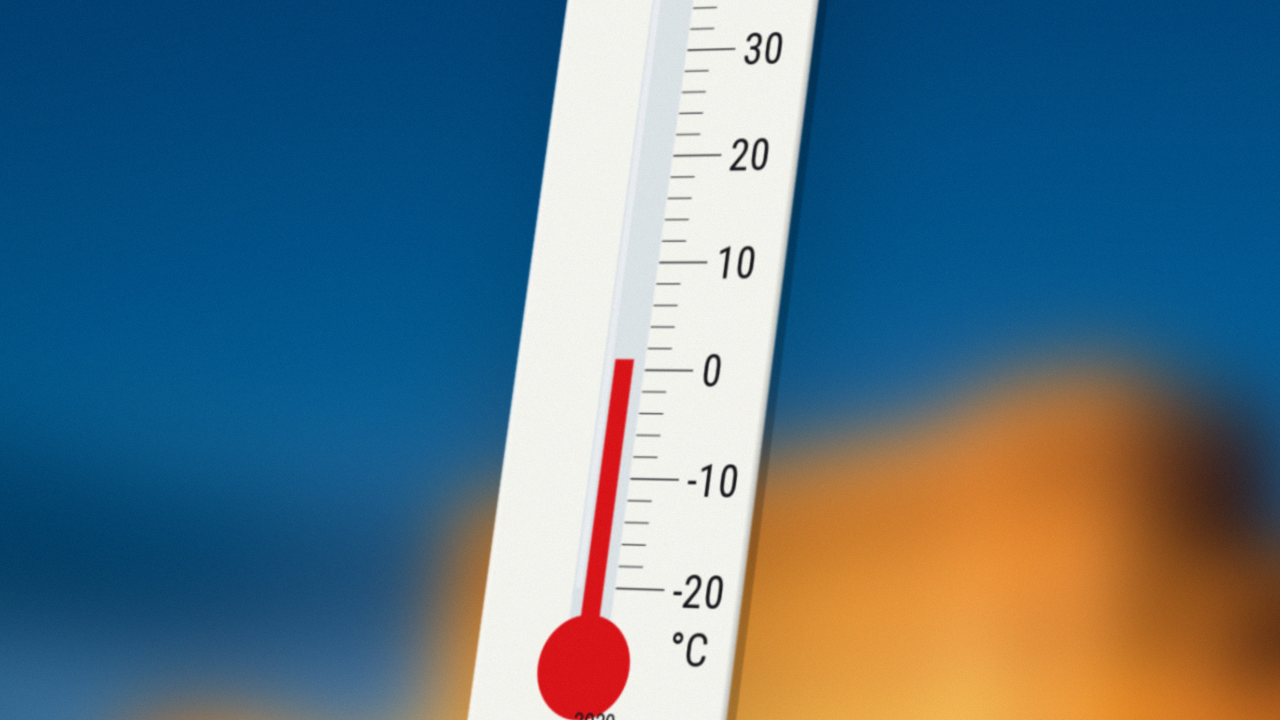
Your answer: 1 °C
